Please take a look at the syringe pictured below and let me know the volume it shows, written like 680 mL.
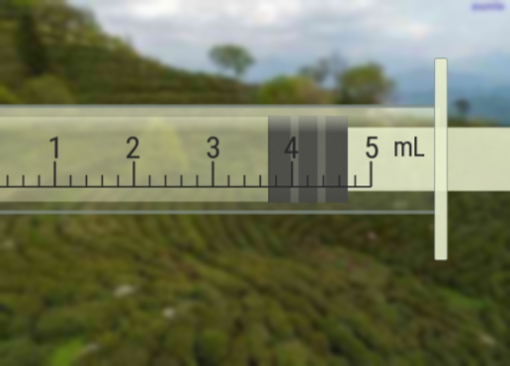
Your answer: 3.7 mL
